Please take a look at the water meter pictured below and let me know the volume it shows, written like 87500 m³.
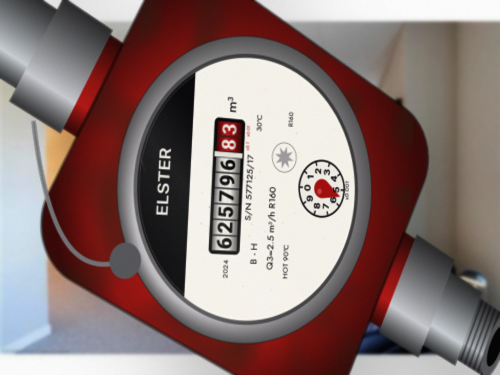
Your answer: 625796.835 m³
